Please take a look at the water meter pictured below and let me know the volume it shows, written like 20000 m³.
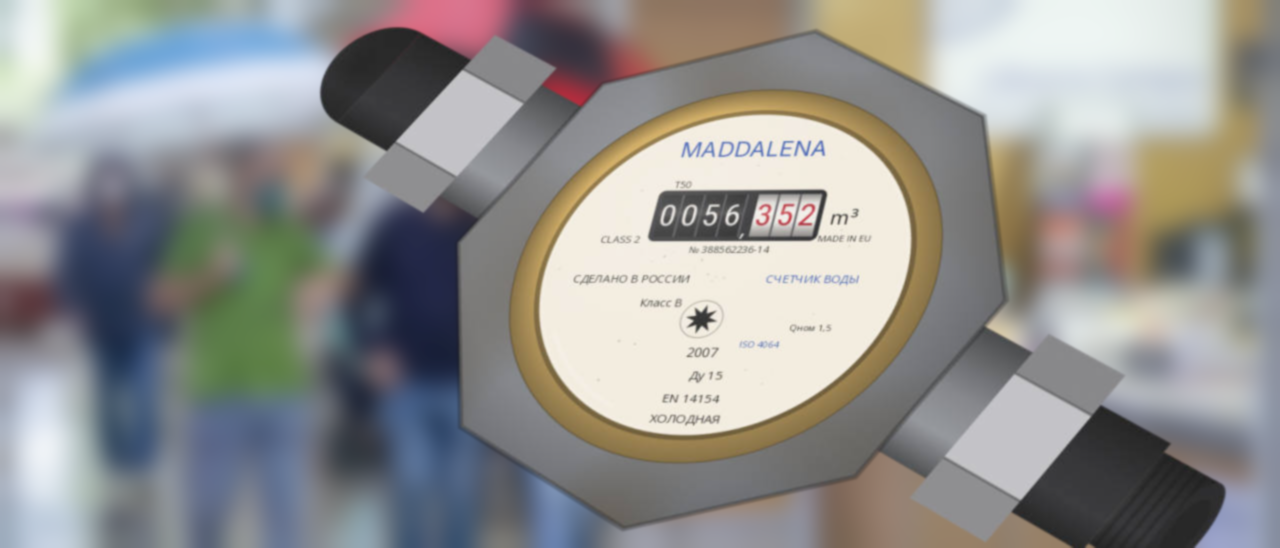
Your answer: 56.352 m³
